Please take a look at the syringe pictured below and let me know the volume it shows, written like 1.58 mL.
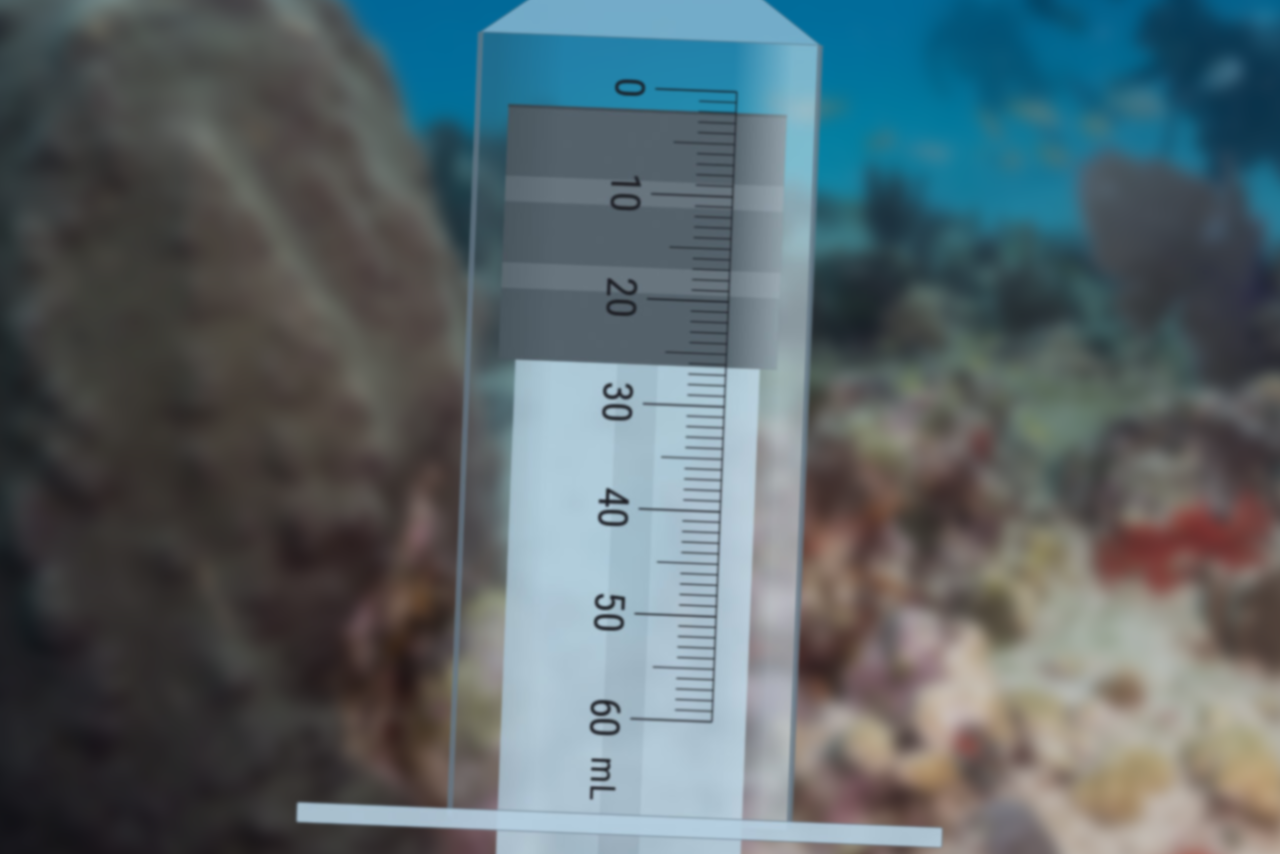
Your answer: 2 mL
